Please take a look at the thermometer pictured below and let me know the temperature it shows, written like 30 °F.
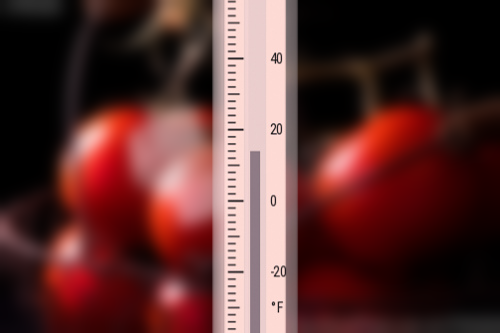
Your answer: 14 °F
